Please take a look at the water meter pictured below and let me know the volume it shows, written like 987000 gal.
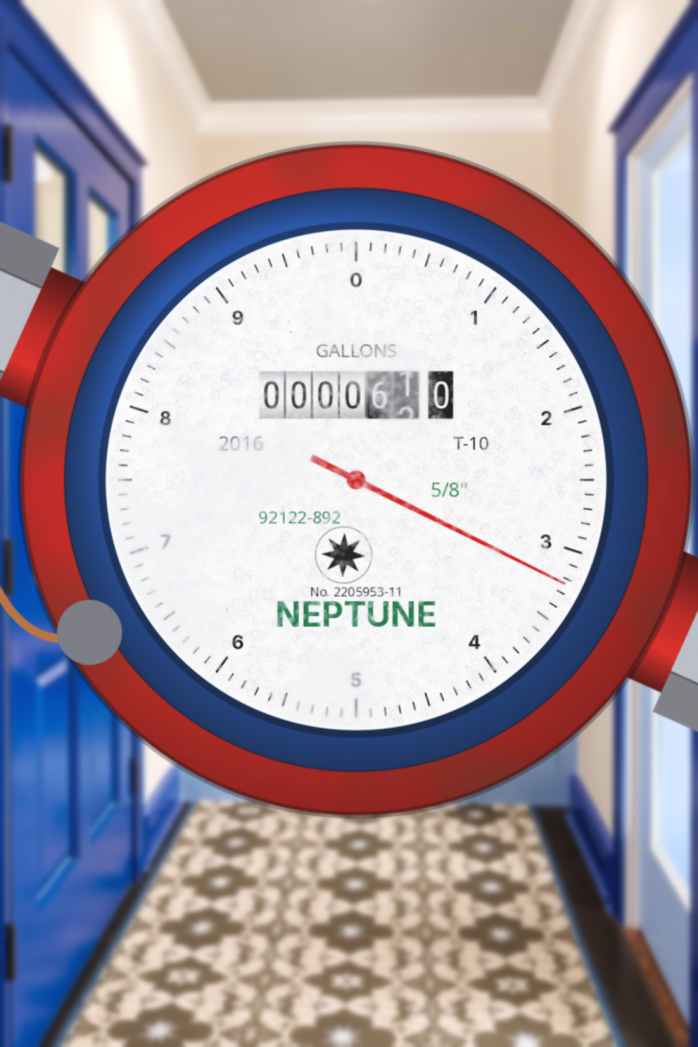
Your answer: 613.2 gal
